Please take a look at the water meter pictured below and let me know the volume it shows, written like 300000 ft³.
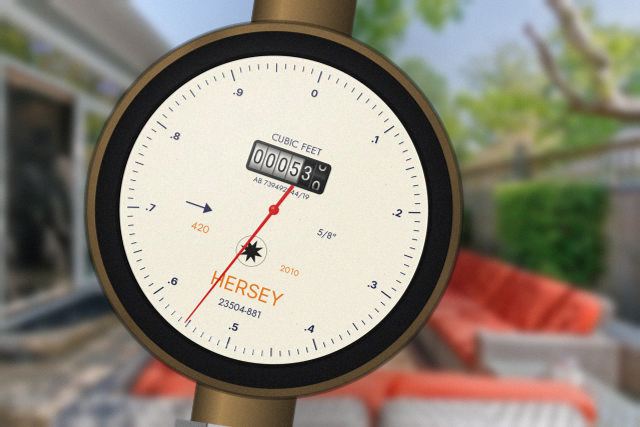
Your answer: 538.55 ft³
